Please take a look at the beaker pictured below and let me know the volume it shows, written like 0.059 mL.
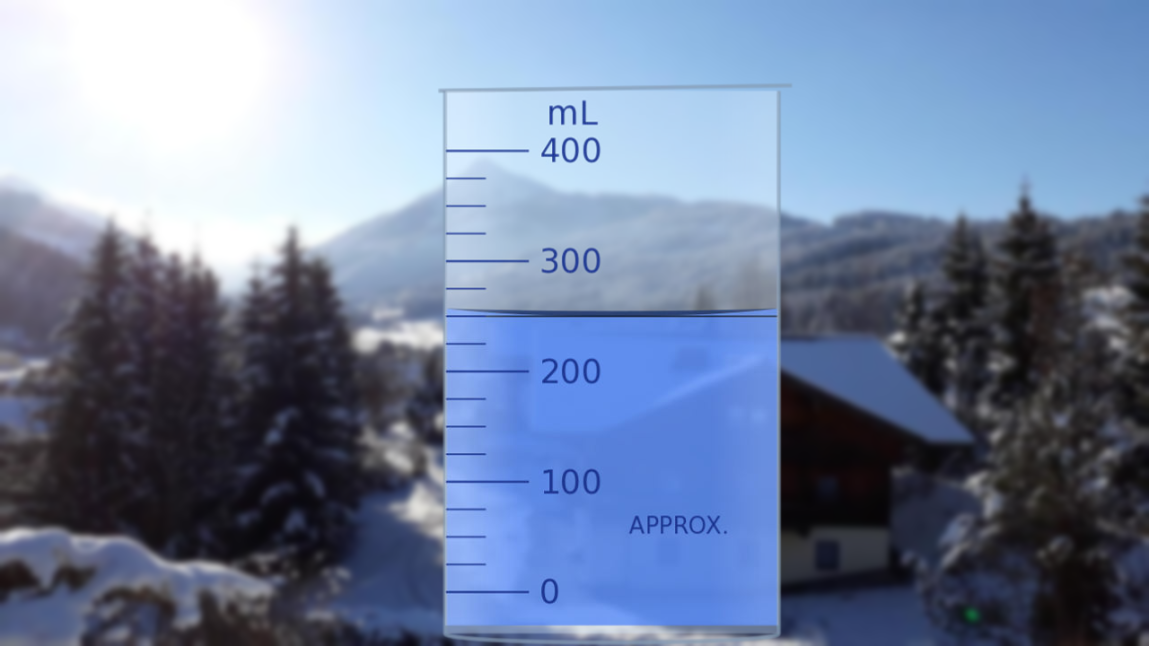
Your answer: 250 mL
